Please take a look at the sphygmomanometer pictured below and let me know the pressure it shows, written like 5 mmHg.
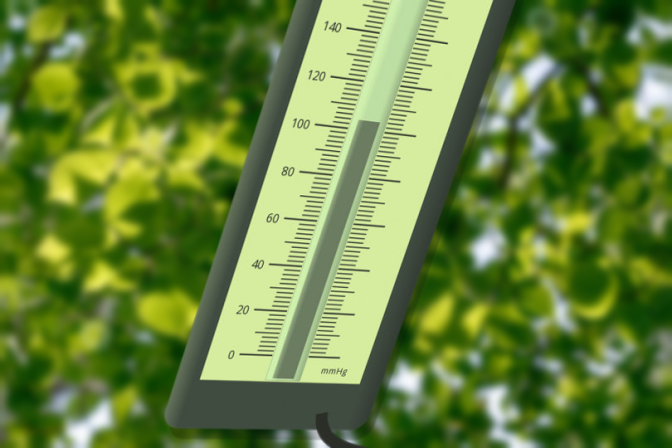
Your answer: 104 mmHg
